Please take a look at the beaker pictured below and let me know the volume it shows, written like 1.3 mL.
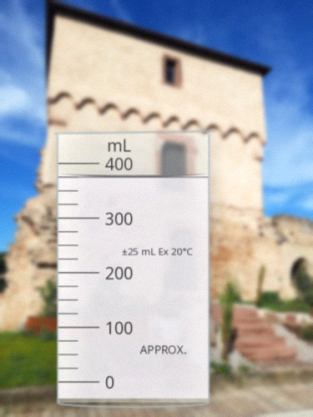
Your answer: 375 mL
